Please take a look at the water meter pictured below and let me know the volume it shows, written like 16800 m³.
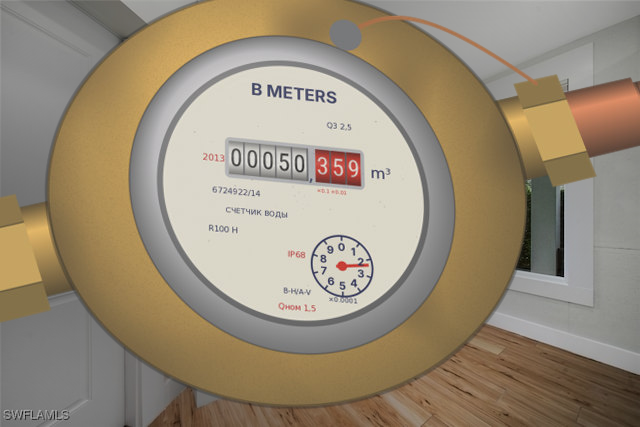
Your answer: 50.3592 m³
